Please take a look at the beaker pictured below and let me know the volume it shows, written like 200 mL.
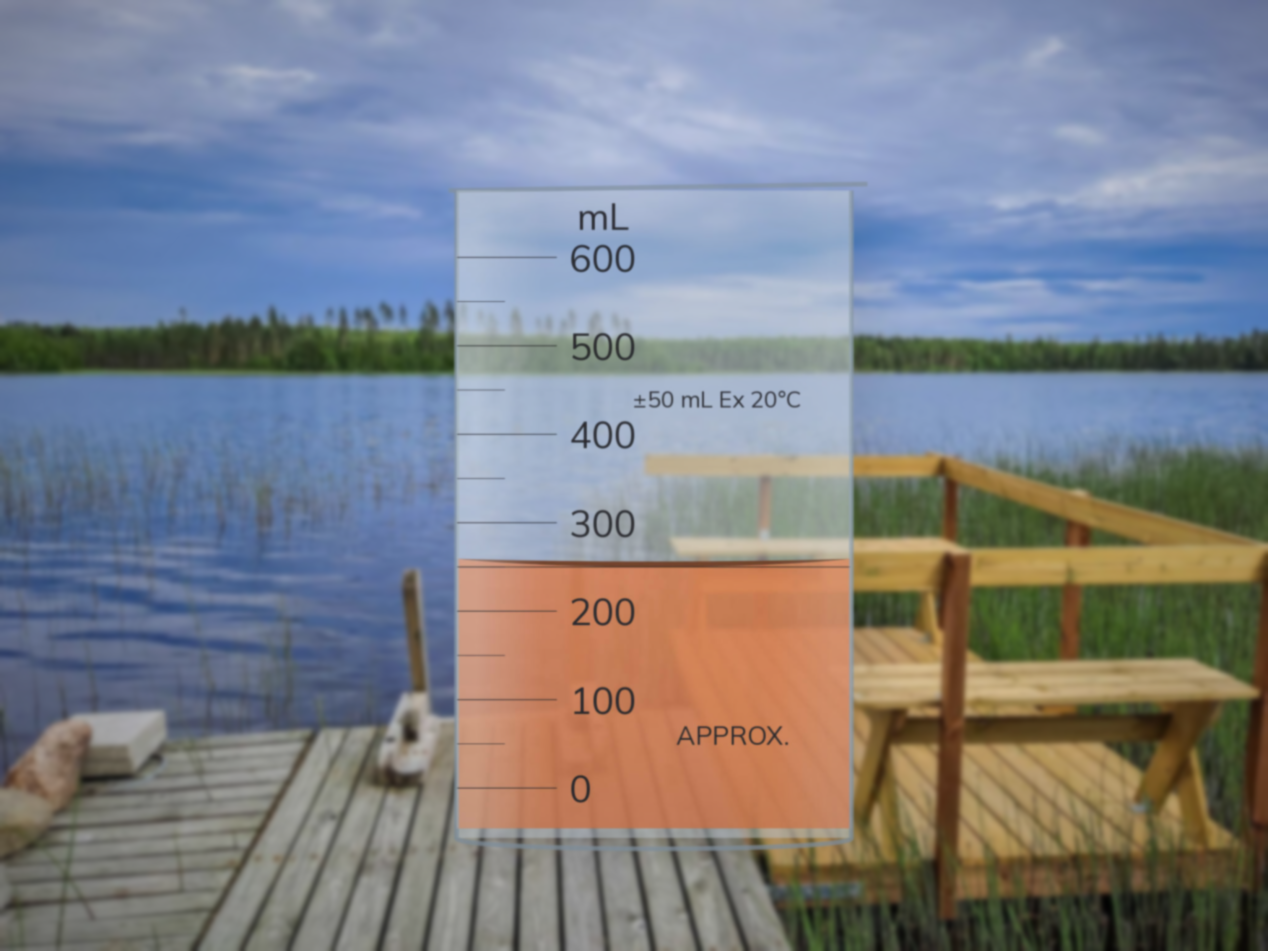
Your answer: 250 mL
